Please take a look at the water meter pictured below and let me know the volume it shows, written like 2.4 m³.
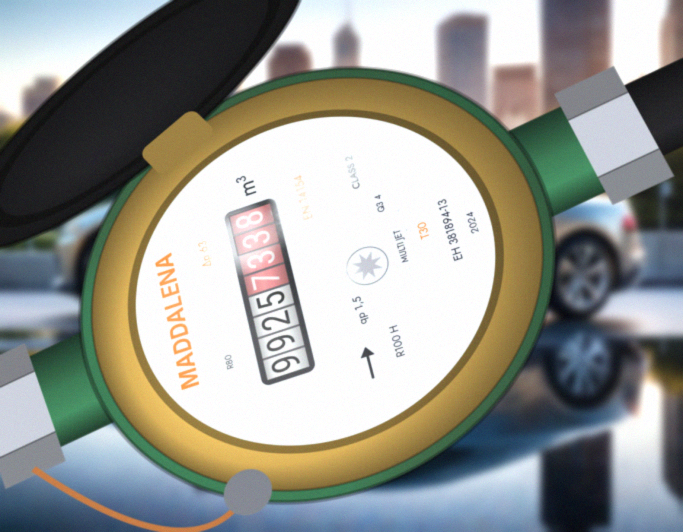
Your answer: 9925.7338 m³
